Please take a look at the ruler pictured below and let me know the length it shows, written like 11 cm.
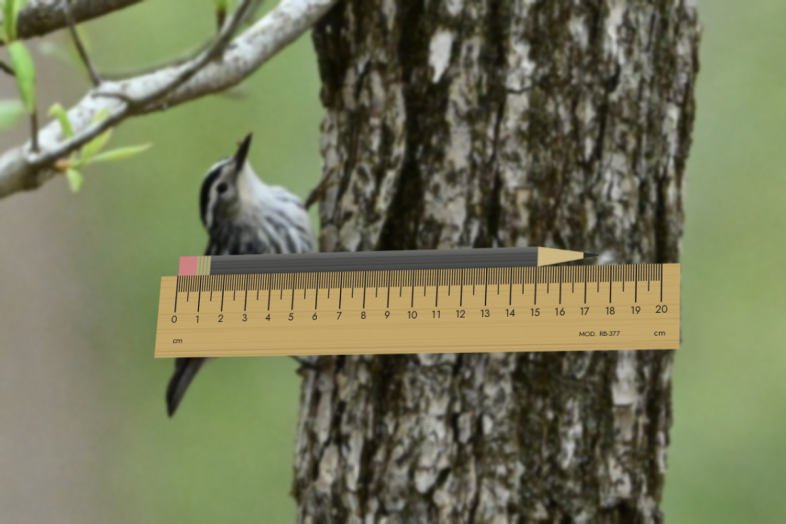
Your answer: 17.5 cm
